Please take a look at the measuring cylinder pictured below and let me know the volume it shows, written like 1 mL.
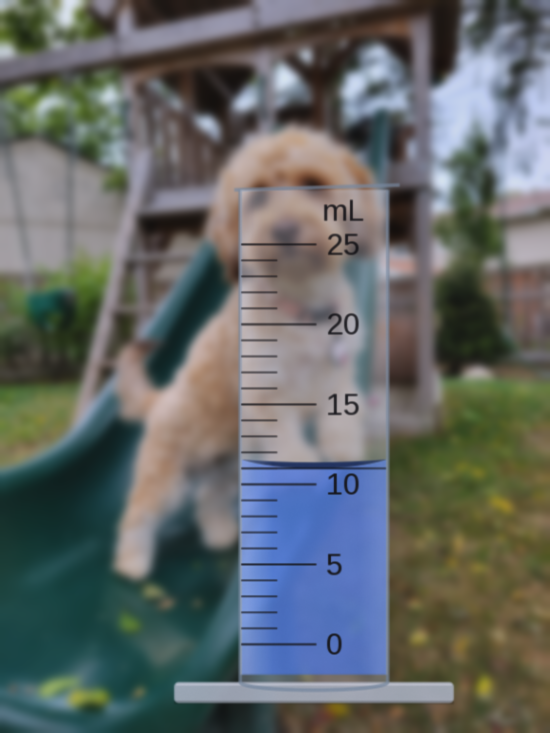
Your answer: 11 mL
